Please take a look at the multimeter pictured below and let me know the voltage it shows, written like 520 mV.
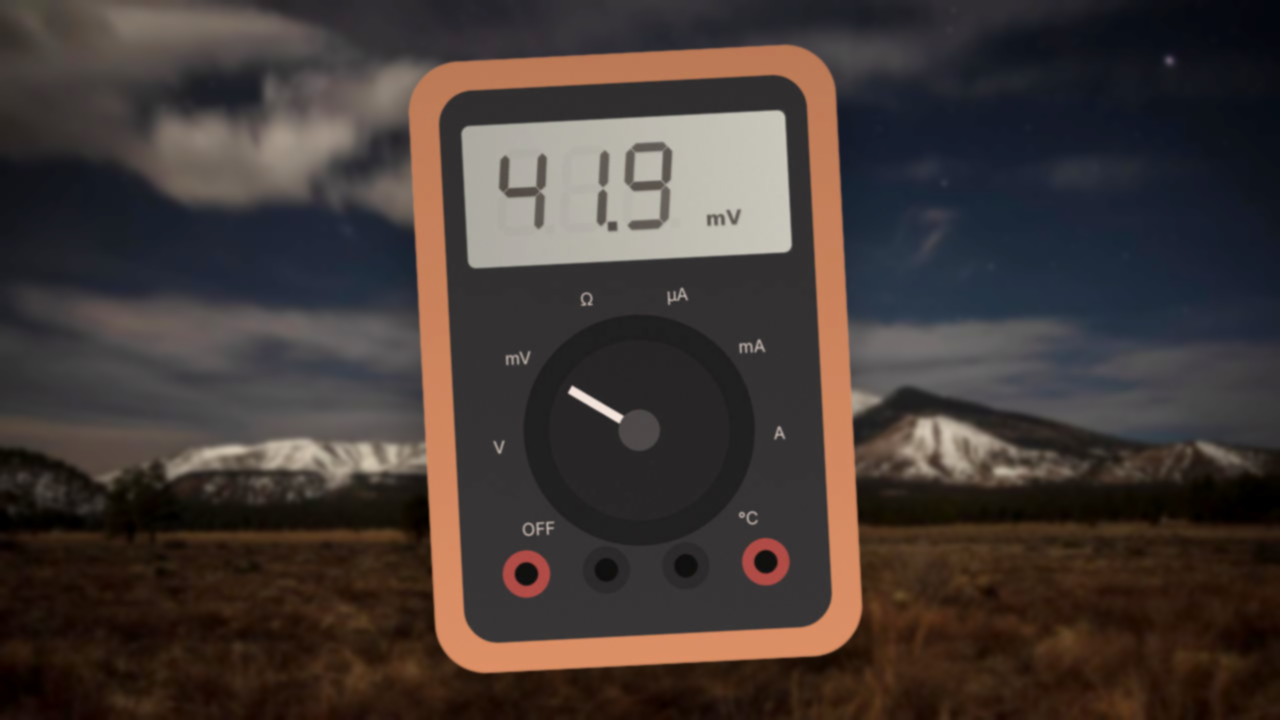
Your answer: 41.9 mV
